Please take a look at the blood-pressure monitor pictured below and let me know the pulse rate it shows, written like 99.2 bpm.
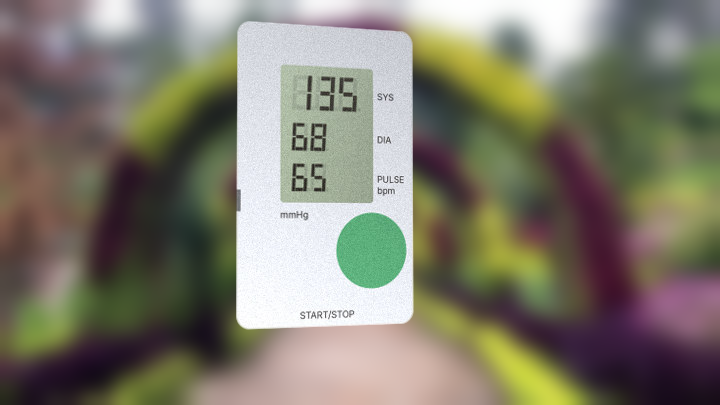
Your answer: 65 bpm
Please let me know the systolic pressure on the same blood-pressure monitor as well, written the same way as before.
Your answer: 135 mmHg
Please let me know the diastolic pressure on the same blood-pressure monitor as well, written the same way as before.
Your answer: 68 mmHg
